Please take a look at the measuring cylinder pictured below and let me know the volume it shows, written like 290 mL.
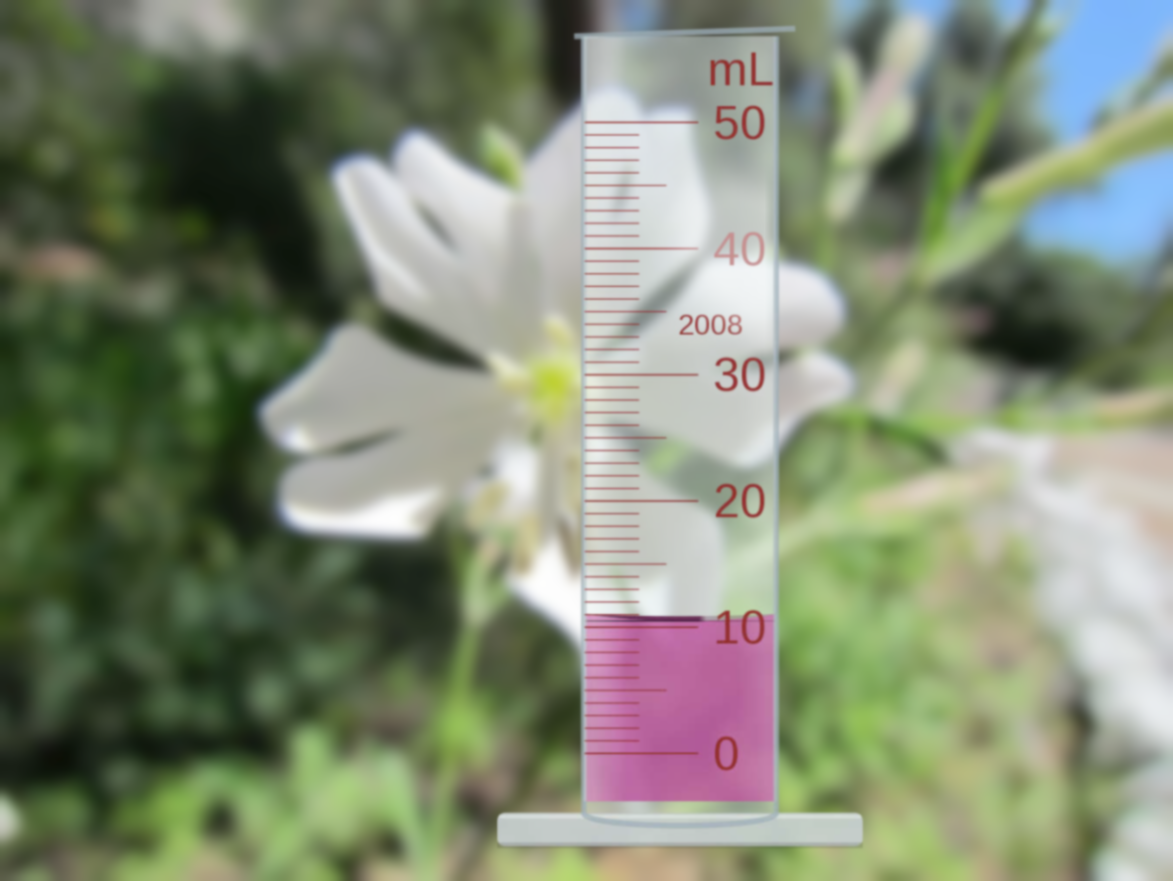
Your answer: 10.5 mL
